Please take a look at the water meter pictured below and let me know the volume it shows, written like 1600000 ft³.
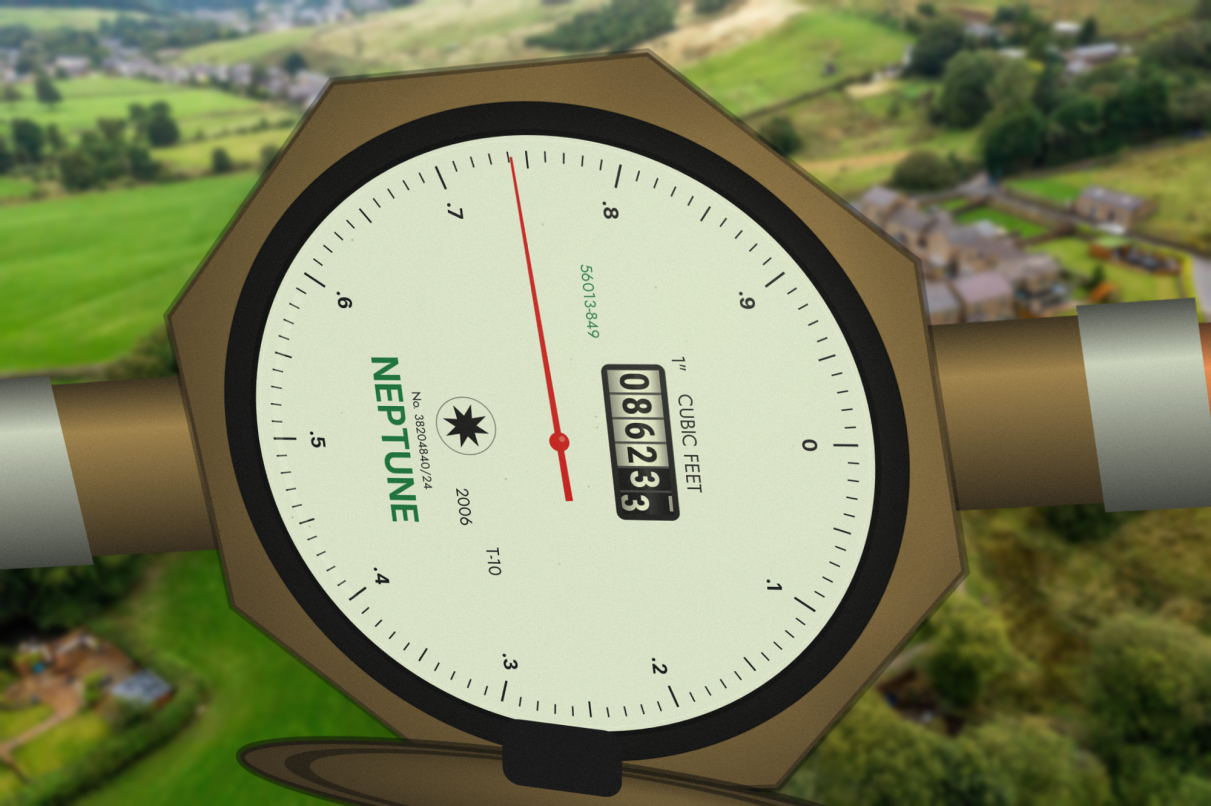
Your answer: 86232.74 ft³
